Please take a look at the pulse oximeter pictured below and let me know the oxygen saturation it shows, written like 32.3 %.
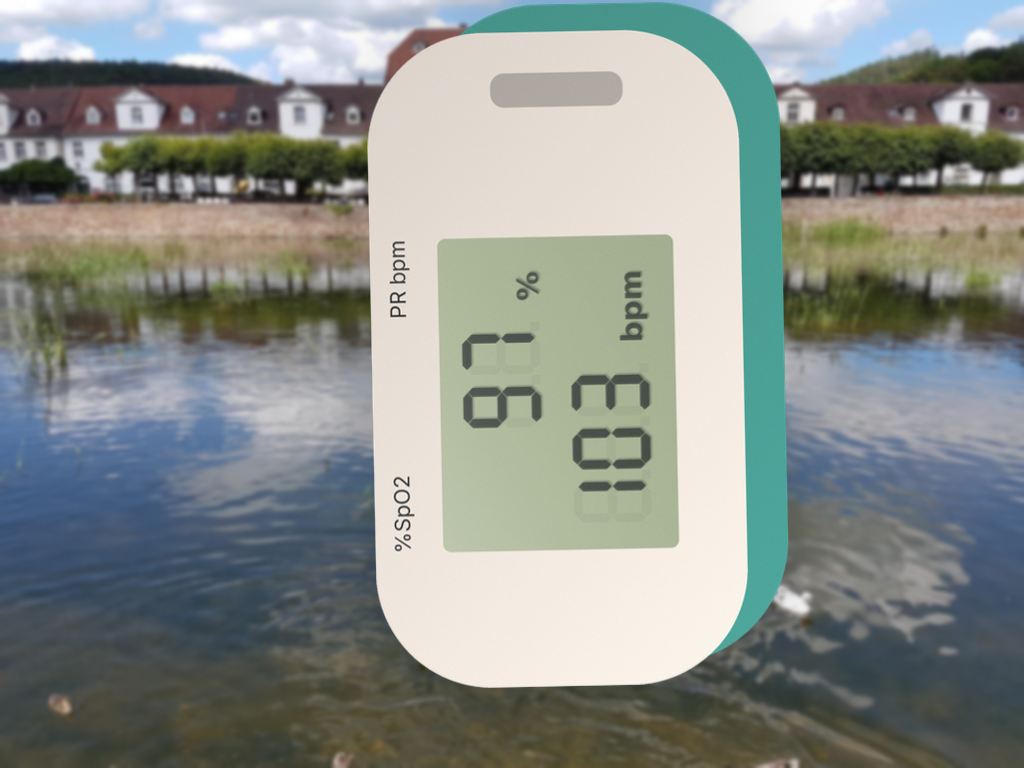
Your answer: 97 %
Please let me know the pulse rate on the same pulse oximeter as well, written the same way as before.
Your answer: 103 bpm
